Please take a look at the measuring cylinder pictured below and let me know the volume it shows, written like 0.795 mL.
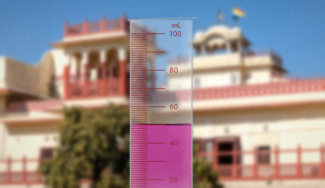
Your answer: 50 mL
